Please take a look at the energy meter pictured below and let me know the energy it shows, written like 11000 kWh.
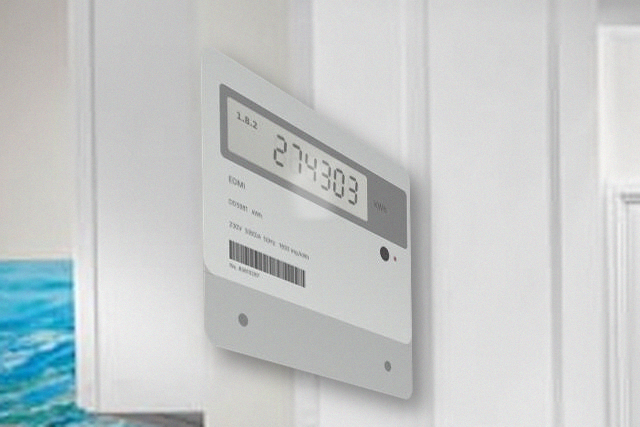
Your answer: 274303 kWh
